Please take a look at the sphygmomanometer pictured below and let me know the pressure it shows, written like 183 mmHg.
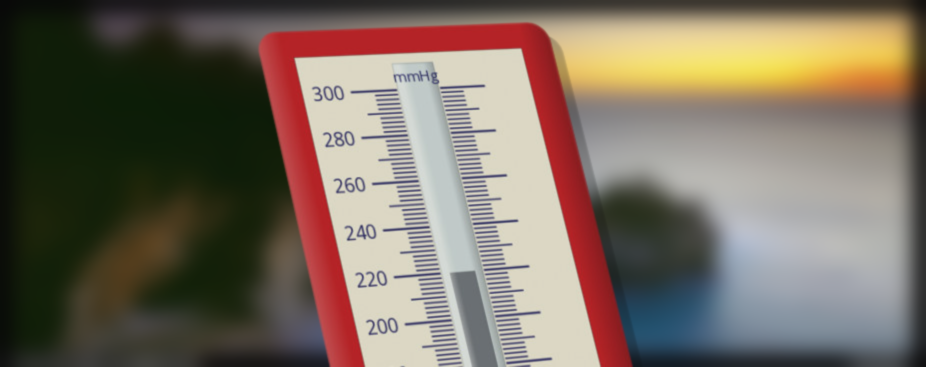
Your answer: 220 mmHg
